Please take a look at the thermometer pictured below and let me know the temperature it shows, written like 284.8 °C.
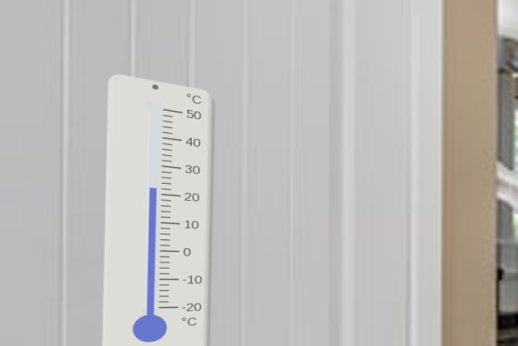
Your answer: 22 °C
